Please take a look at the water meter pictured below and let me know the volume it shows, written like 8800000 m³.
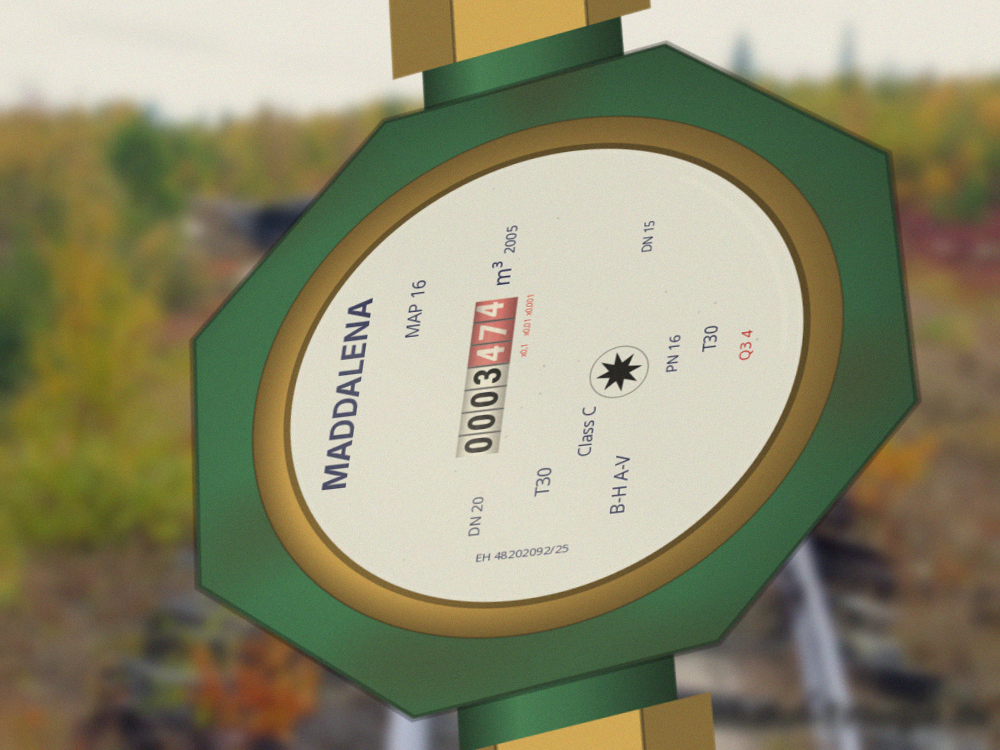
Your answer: 3.474 m³
